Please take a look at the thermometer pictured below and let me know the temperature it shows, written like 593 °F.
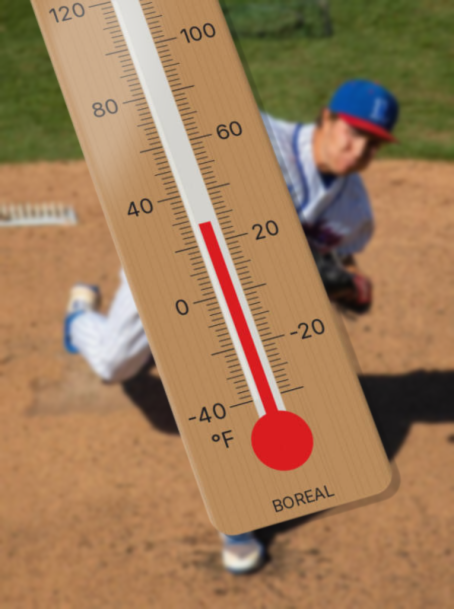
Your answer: 28 °F
